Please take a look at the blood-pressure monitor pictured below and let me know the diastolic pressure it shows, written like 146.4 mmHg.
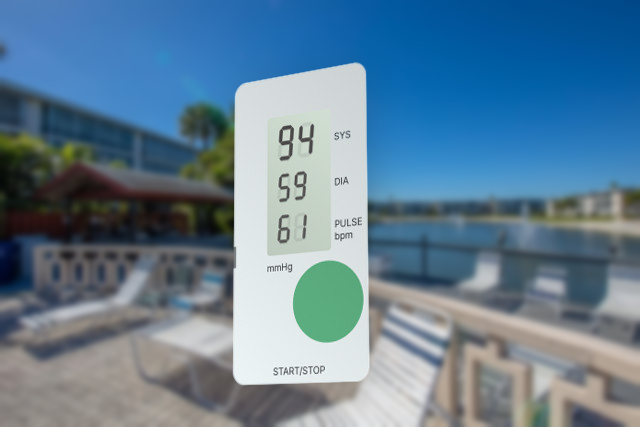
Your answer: 59 mmHg
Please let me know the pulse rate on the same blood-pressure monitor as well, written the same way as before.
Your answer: 61 bpm
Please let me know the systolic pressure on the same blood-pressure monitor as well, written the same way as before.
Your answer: 94 mmHg
